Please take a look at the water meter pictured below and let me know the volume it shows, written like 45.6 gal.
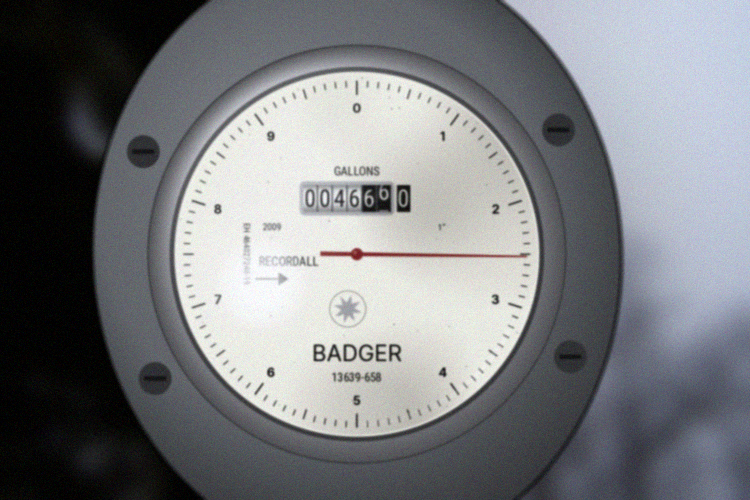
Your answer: 46662.5 gal
